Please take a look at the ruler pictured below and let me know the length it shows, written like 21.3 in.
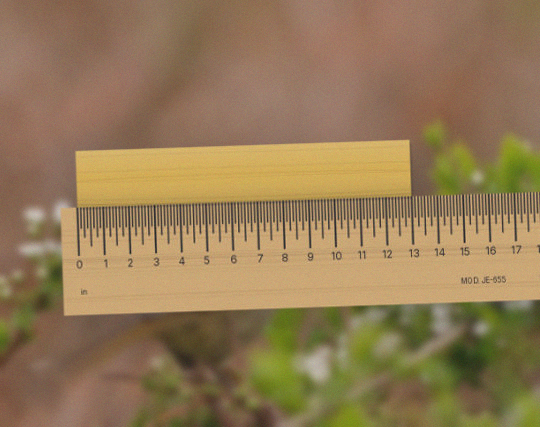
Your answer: 13 in
